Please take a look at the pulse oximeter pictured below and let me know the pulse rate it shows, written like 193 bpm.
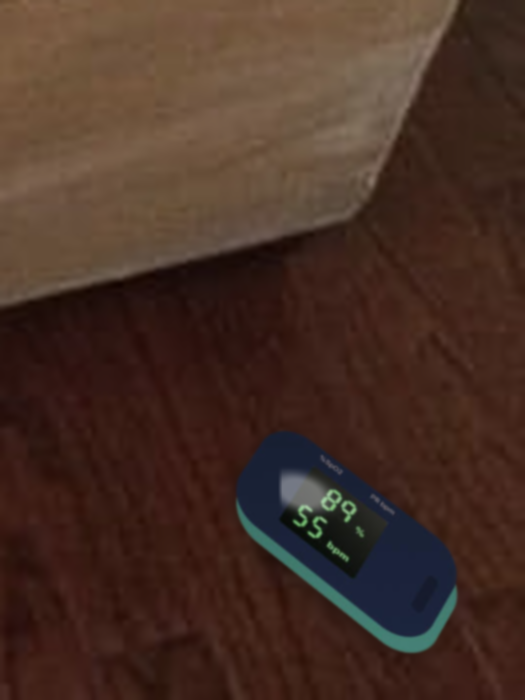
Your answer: 55 bpm
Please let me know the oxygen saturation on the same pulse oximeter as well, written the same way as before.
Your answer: 89 %
